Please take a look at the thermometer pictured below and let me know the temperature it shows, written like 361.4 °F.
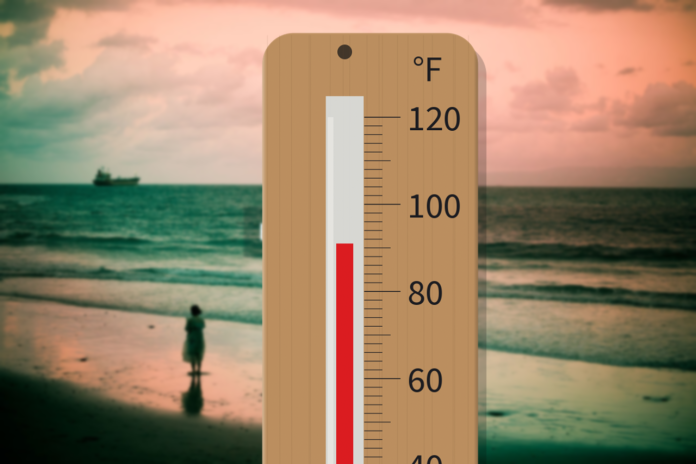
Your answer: 91 °F
